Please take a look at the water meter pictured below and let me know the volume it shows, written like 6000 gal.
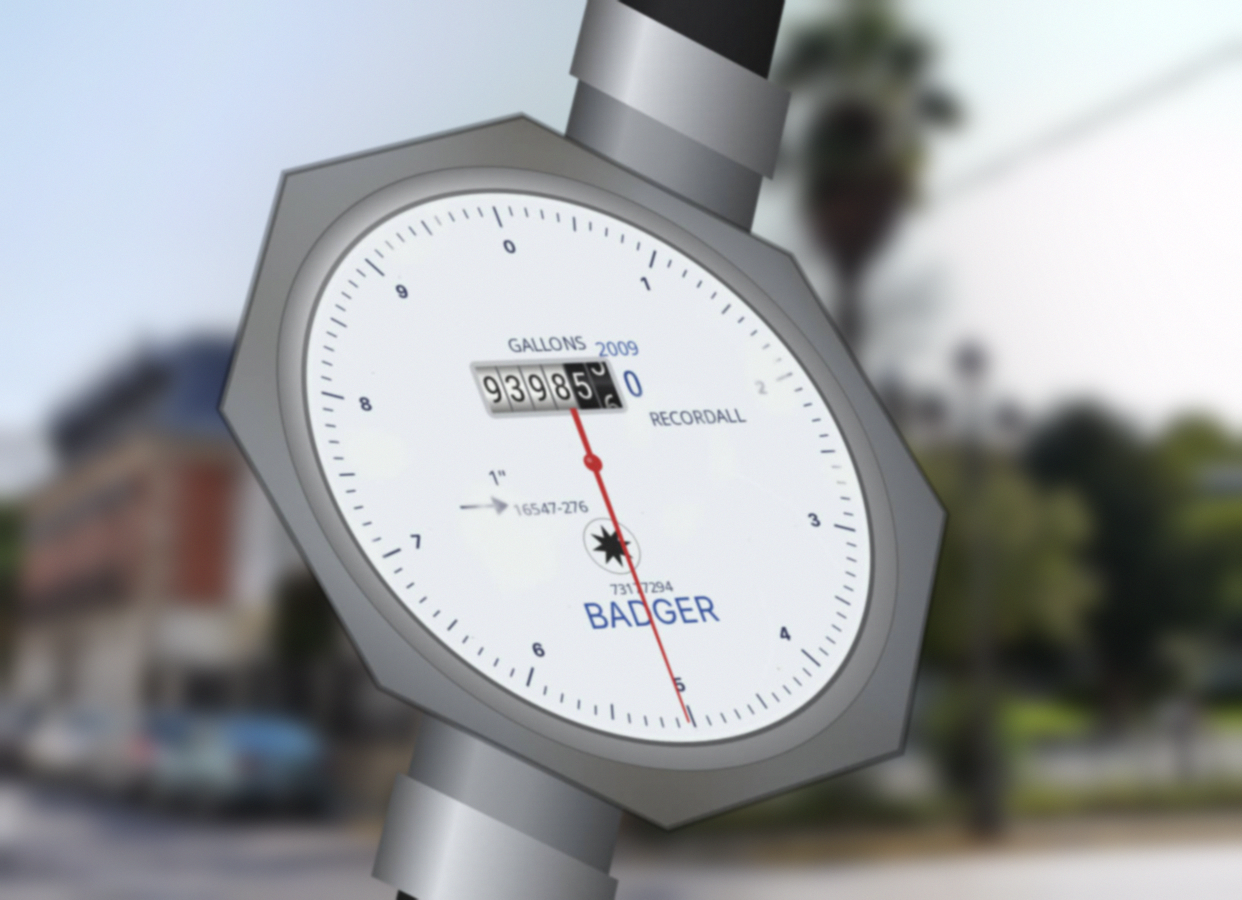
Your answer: 9398555.0 gal
